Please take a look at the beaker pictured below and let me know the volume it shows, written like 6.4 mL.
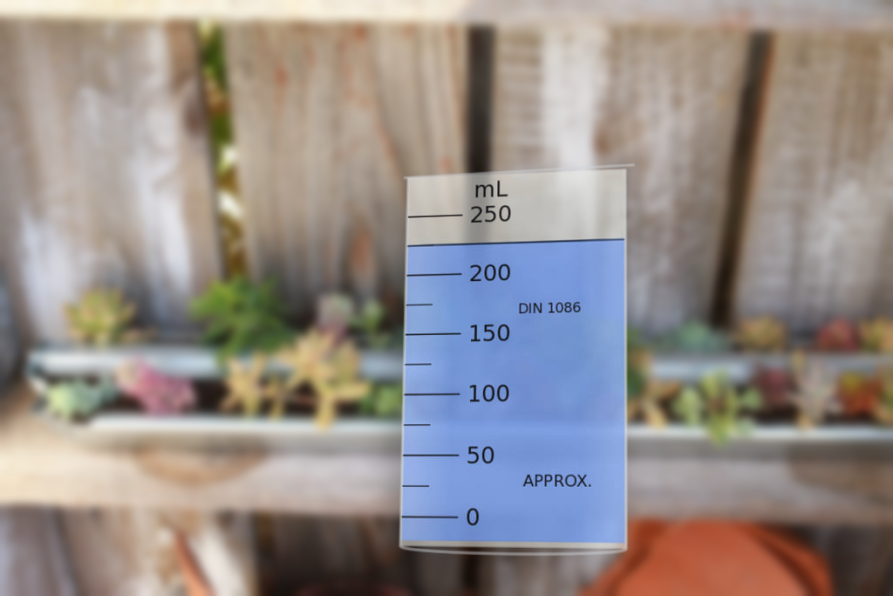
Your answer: 225 mL
